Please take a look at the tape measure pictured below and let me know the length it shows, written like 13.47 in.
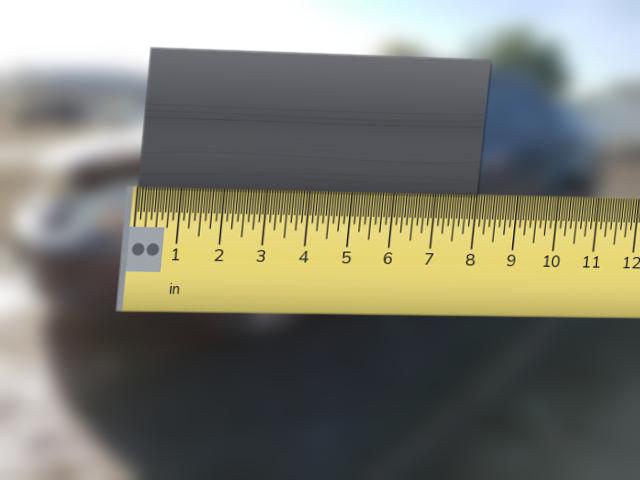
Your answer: 8 in
